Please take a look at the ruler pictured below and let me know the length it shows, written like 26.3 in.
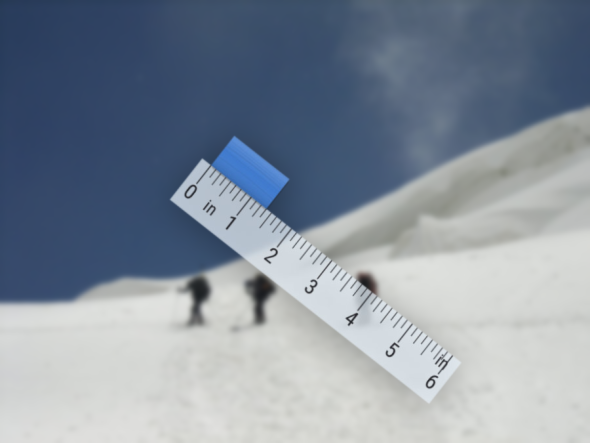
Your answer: 1.375 in
